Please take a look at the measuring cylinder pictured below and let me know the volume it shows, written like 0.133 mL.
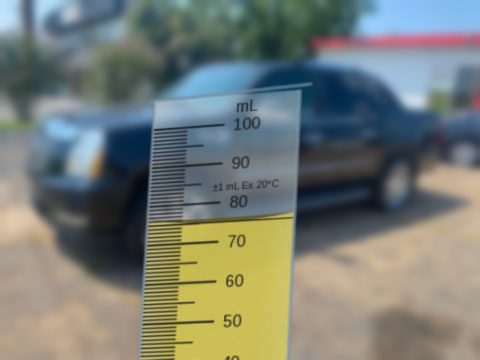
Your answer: 75 mL
